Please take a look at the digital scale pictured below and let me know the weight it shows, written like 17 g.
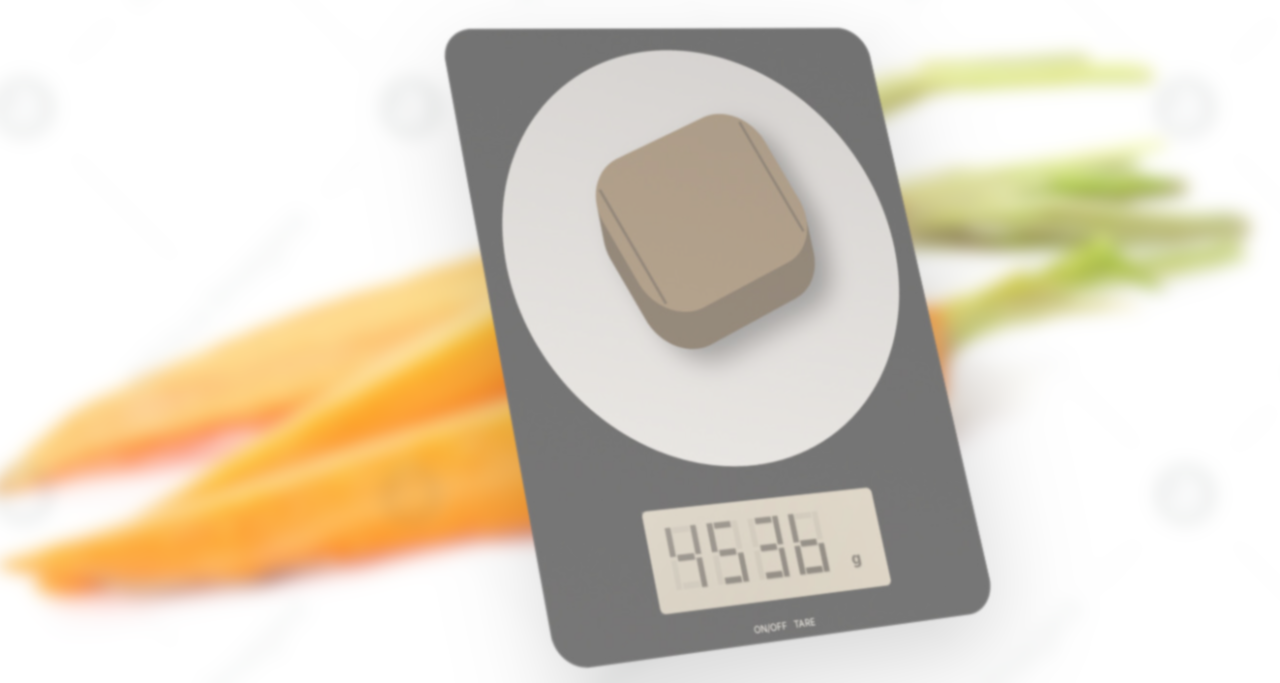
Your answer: 4536 g
